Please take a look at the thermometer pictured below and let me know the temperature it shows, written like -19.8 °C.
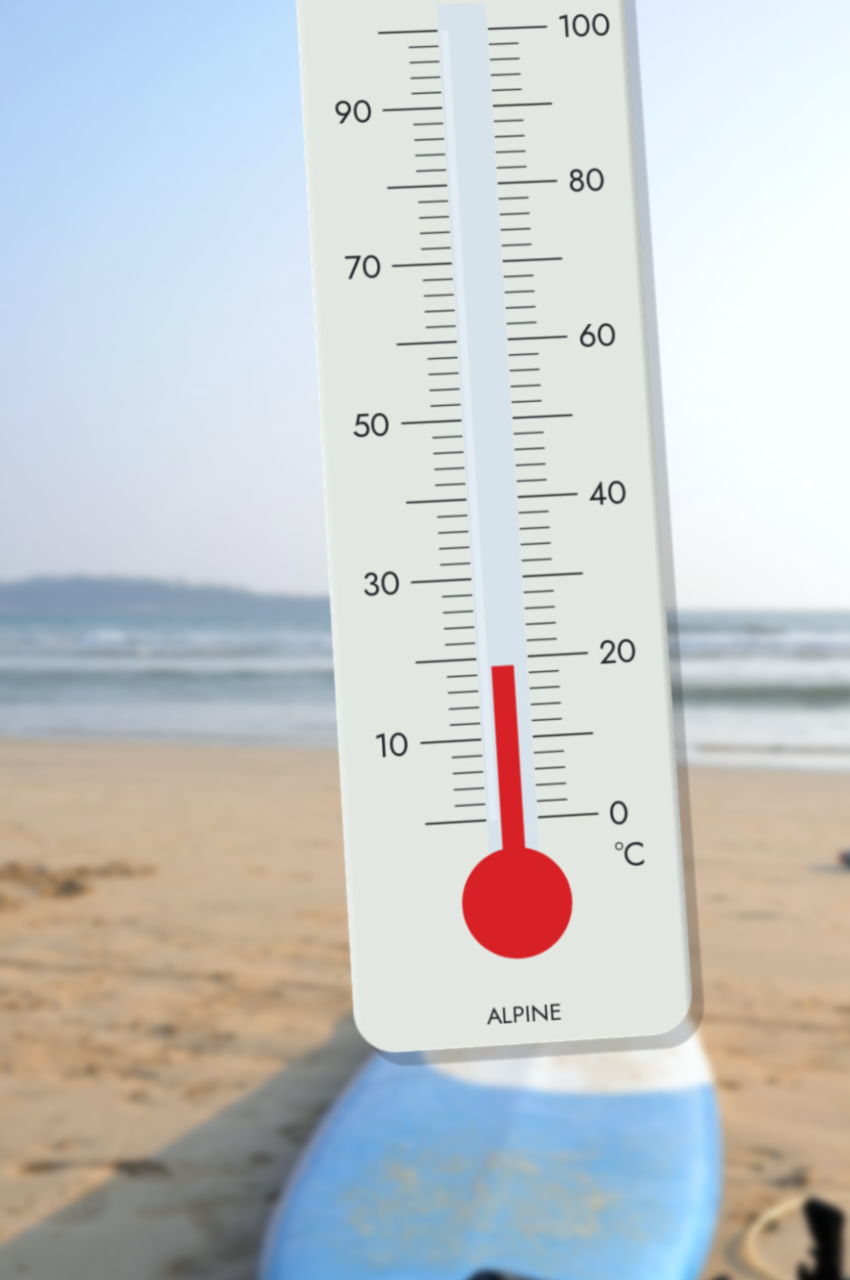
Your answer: 19 °C
